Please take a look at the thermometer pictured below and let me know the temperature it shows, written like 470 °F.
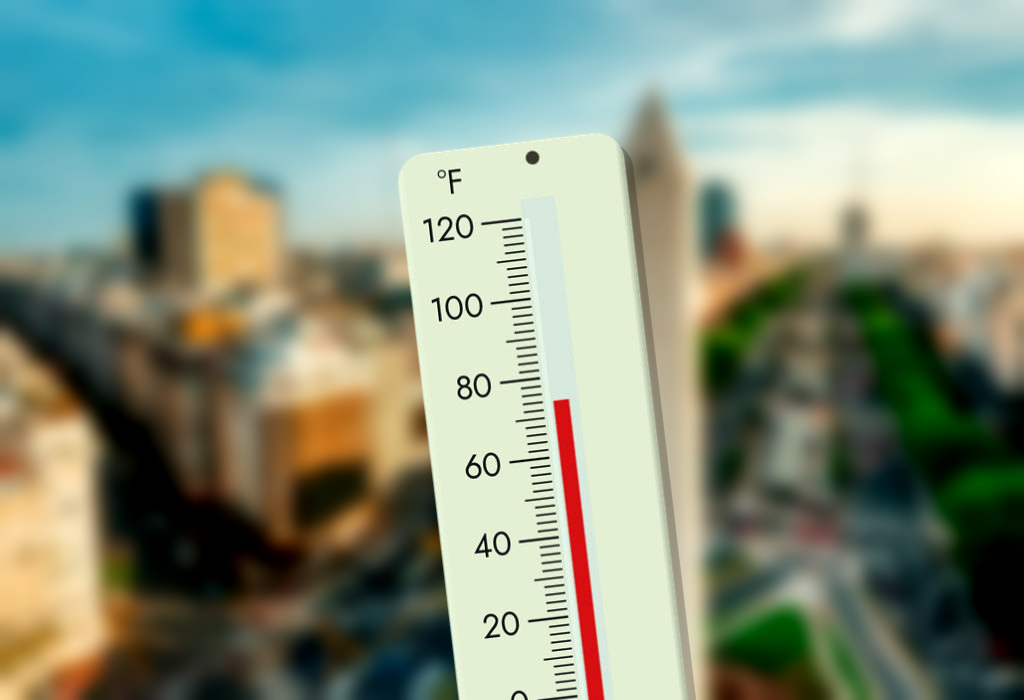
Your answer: 74 °F
